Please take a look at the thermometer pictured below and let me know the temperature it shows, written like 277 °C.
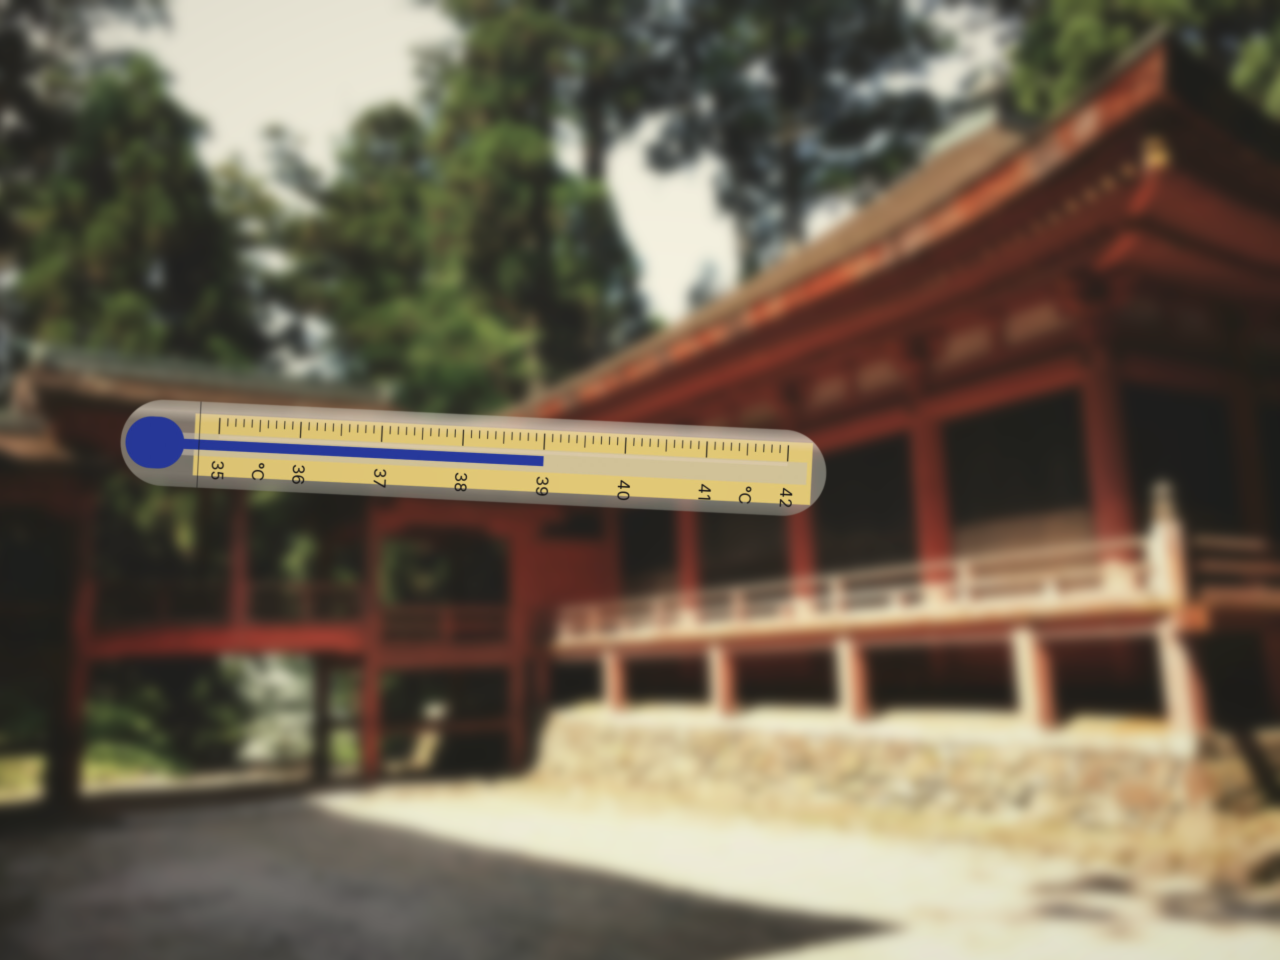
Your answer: 39 °C
